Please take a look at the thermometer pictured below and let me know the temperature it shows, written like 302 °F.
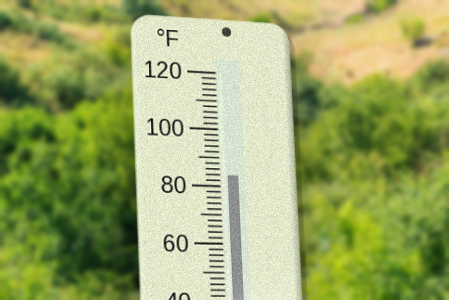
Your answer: 84 °F
